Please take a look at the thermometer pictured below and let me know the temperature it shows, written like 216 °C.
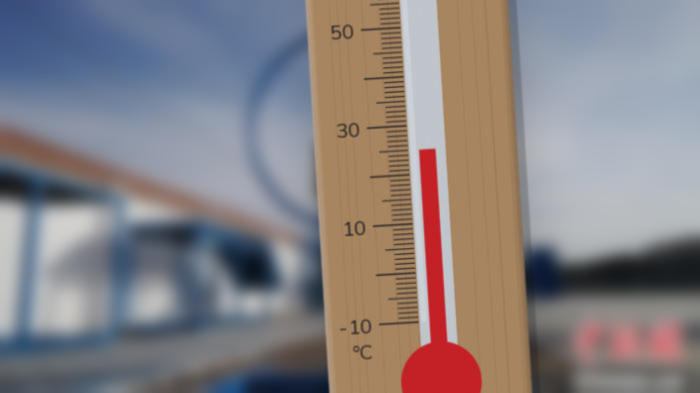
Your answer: 25 °C
